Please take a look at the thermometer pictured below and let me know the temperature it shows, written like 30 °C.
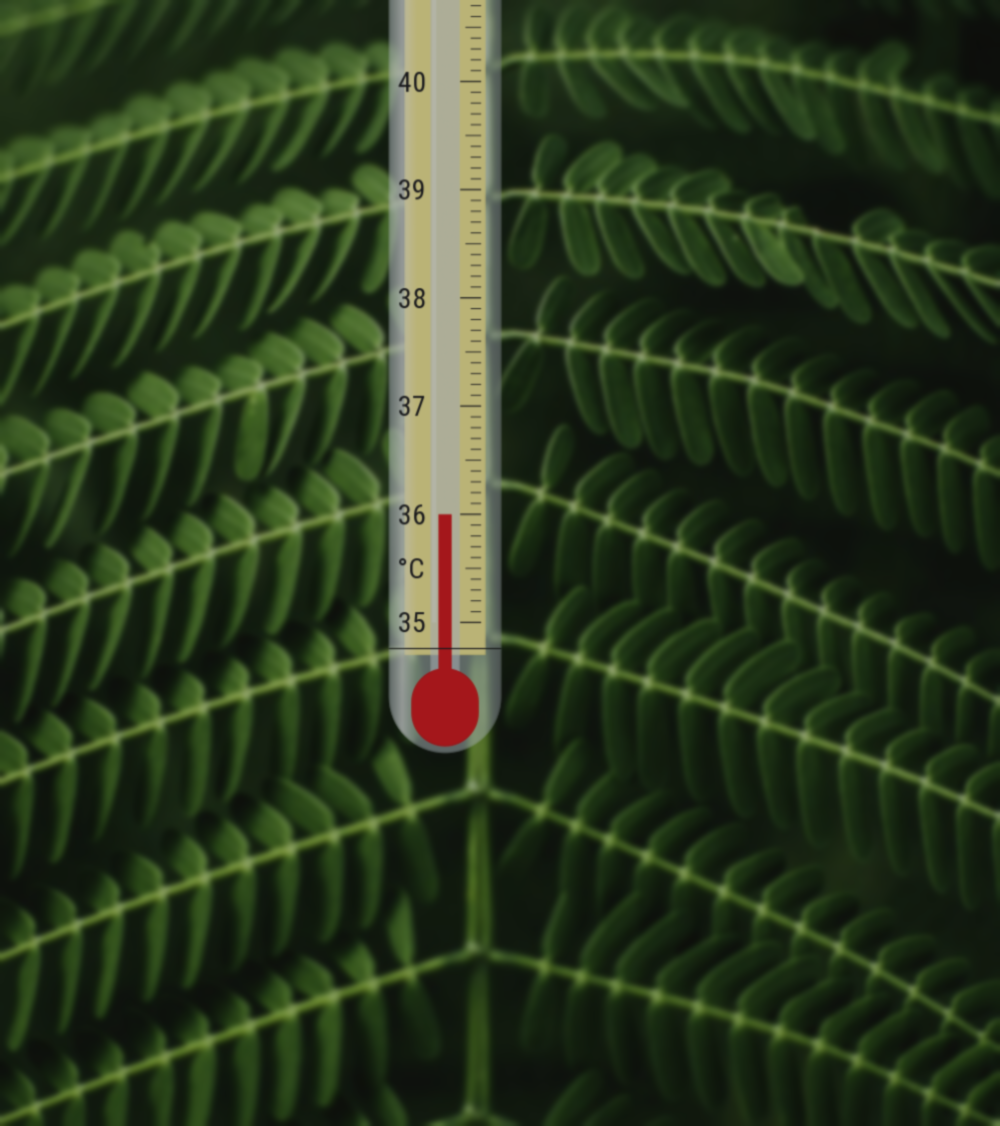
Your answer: 36 °C
